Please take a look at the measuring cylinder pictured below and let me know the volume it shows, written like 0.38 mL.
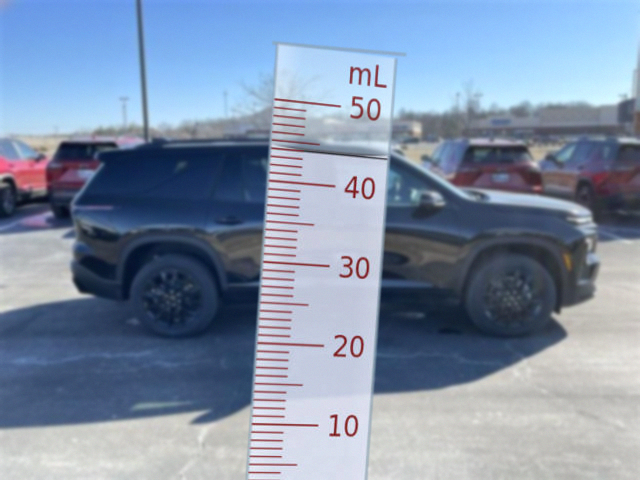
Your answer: 44 mL
